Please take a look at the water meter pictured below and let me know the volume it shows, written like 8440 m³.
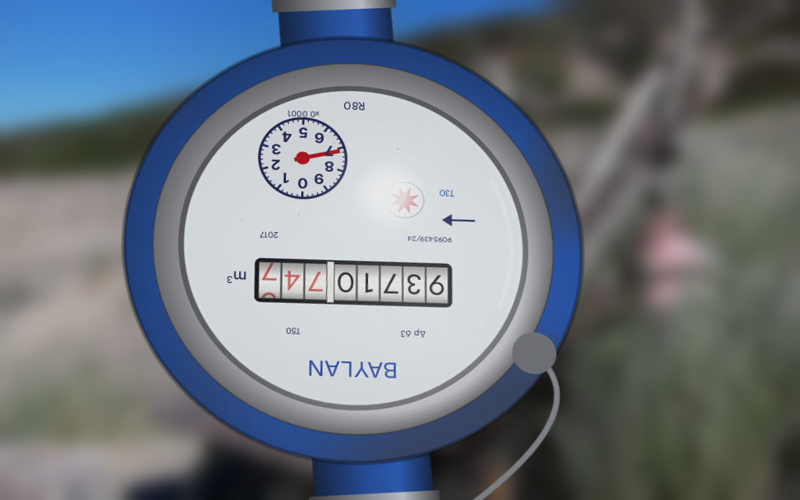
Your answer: 93710.7467 m³
